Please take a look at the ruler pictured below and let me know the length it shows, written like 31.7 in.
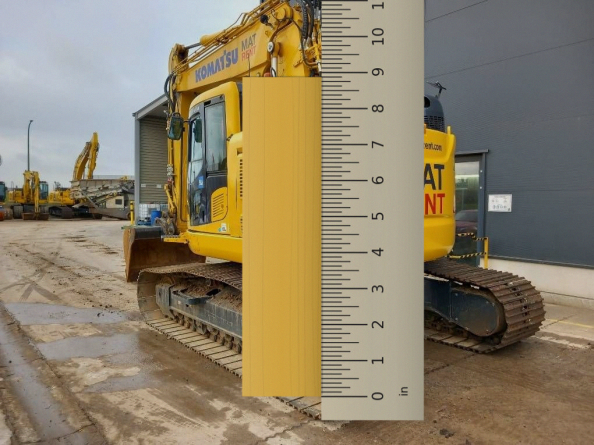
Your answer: 8.875 in
